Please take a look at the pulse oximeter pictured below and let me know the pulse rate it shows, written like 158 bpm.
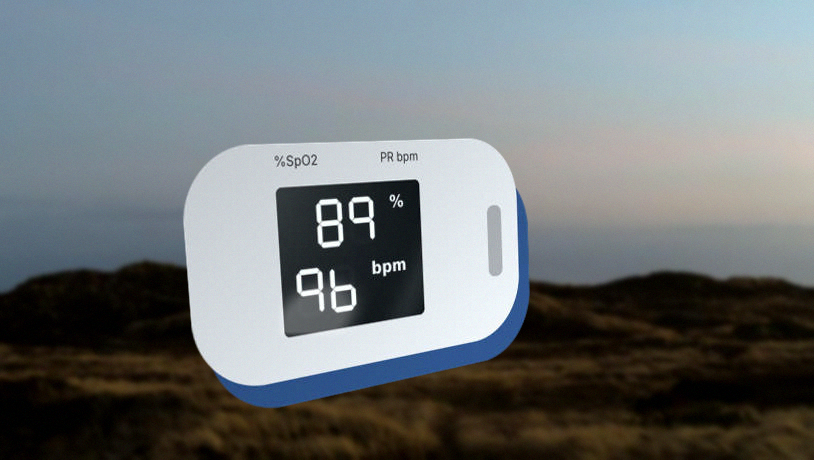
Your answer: 96 bpm
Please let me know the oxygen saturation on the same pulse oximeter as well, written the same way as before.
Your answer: 89 %
